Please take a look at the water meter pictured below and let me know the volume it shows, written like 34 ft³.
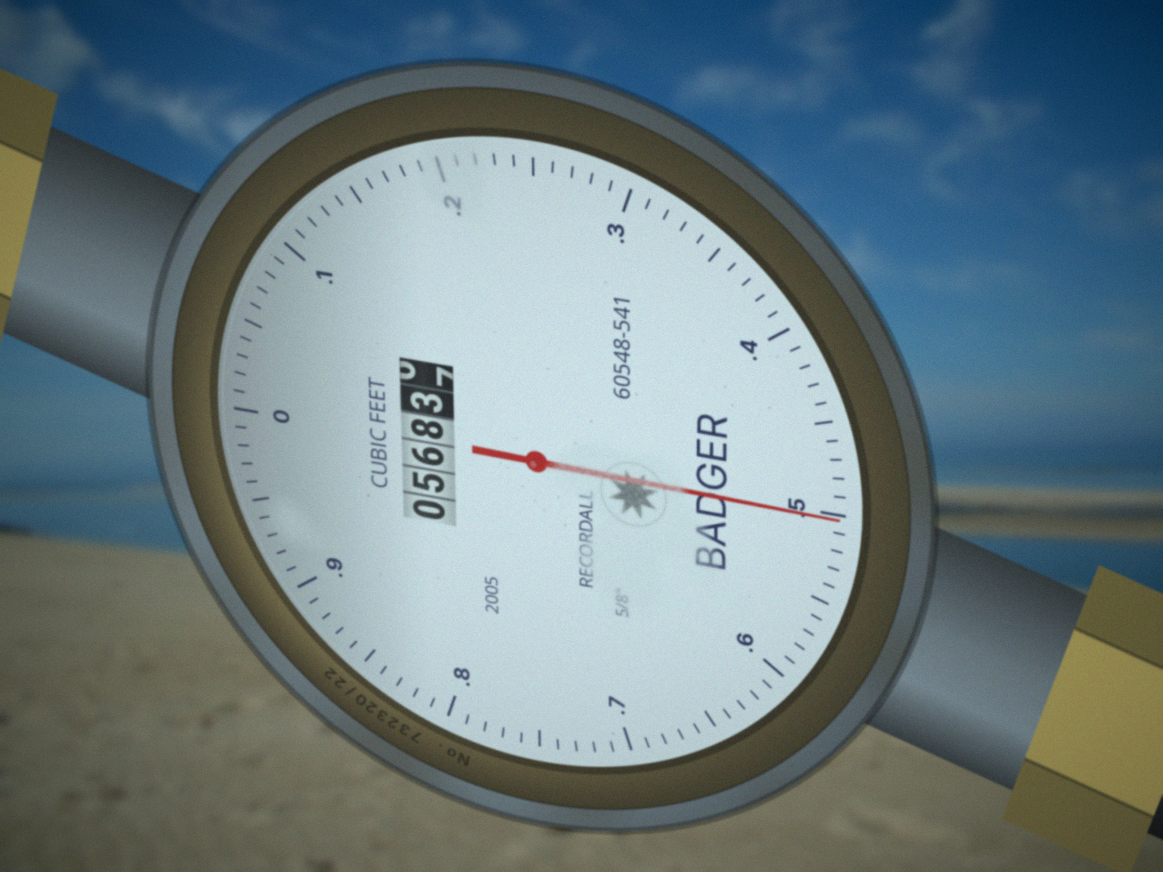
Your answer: 56836.50 ft³
